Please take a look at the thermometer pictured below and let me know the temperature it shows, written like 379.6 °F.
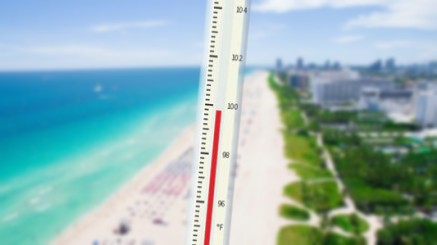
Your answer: 99.8 °F
